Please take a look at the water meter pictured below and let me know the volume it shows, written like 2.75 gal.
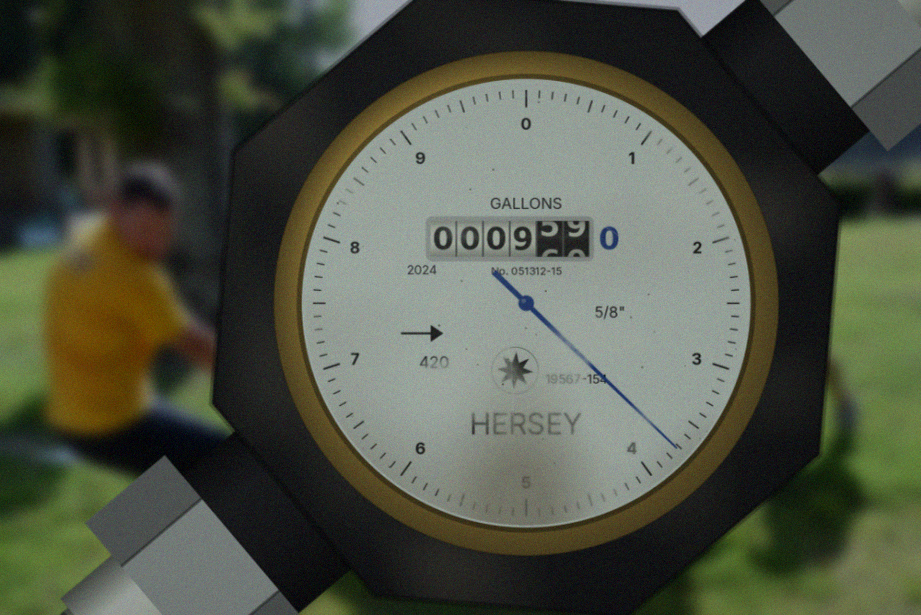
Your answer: 9593.7 gal
